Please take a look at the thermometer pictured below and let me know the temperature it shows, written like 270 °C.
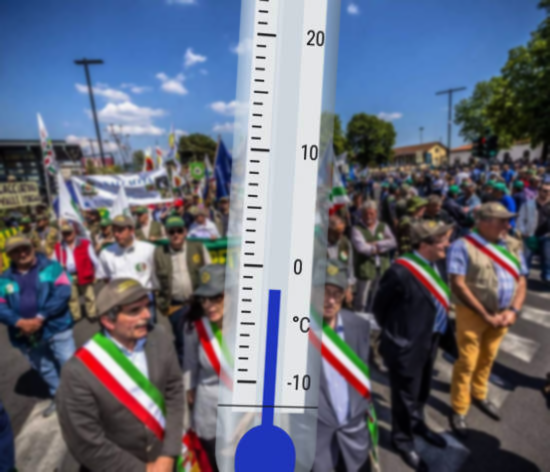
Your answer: -2 °C
